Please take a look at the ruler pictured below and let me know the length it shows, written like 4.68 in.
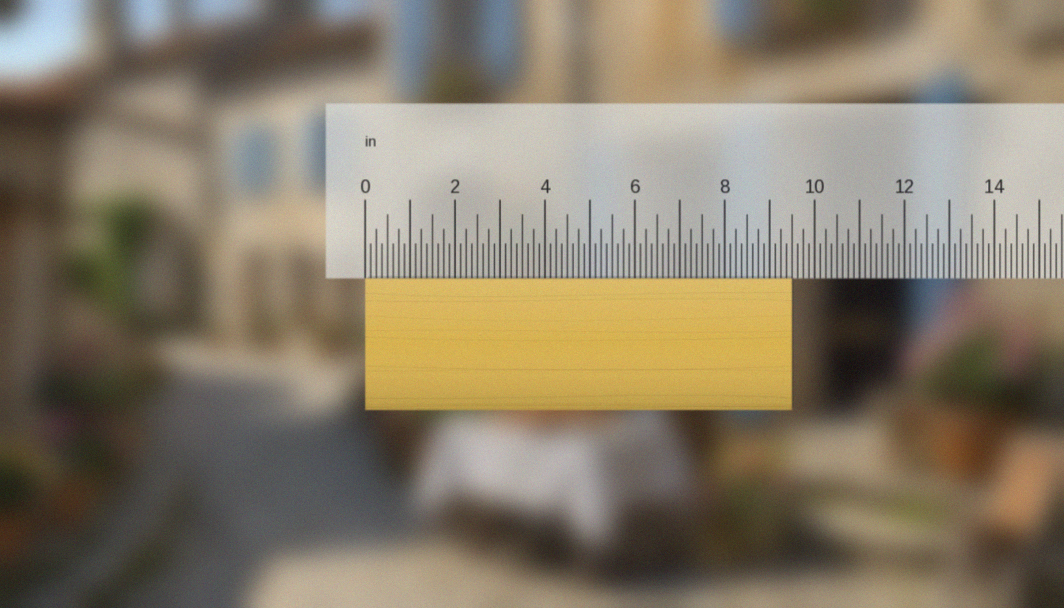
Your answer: 9.5 in
